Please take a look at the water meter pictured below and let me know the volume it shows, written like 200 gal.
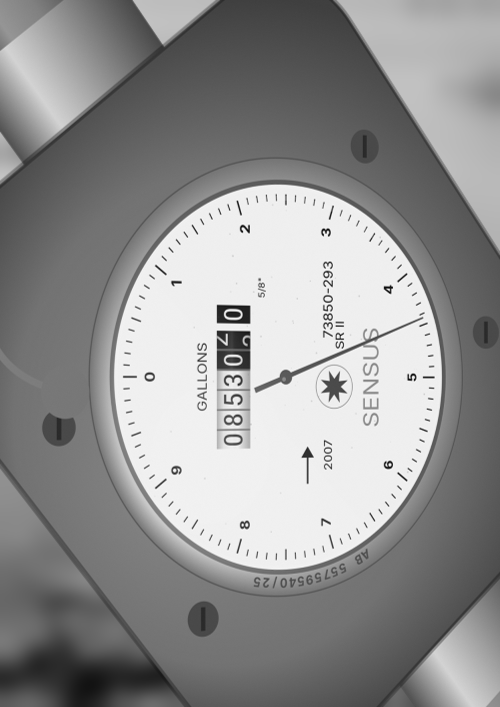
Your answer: 853024.4 gal
